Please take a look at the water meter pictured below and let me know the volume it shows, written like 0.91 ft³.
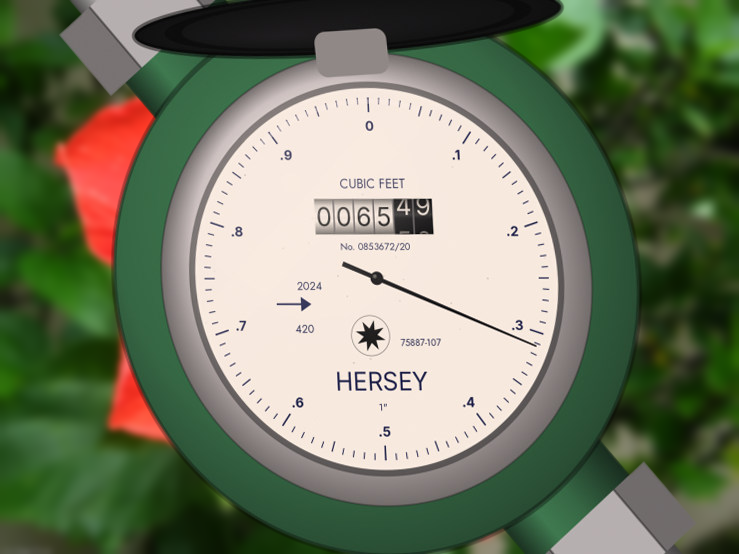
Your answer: 6549.31 ft³
